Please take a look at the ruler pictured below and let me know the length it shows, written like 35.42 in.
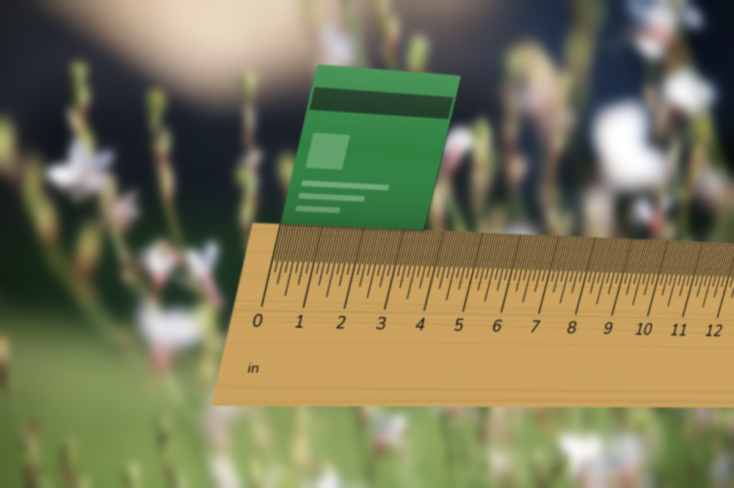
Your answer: 3.5 in
